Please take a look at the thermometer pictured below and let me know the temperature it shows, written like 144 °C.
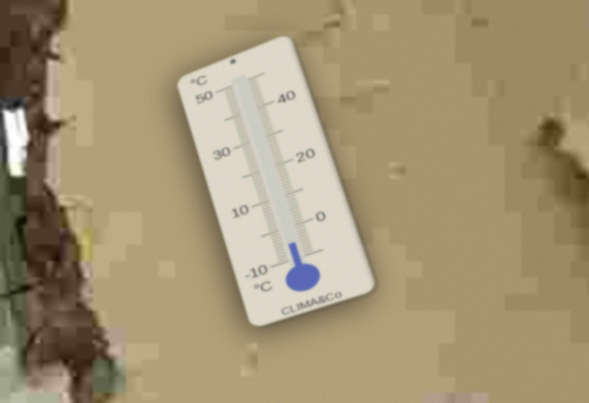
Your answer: -5 °C
